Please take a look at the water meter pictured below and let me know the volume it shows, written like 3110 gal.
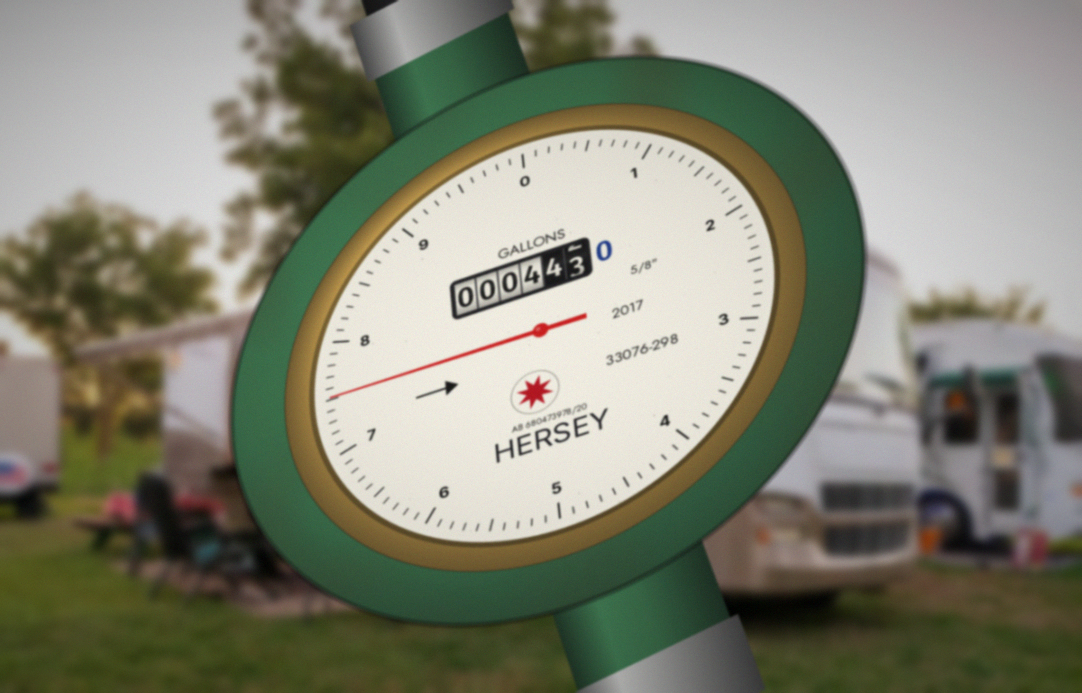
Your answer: 4427.5 gal
